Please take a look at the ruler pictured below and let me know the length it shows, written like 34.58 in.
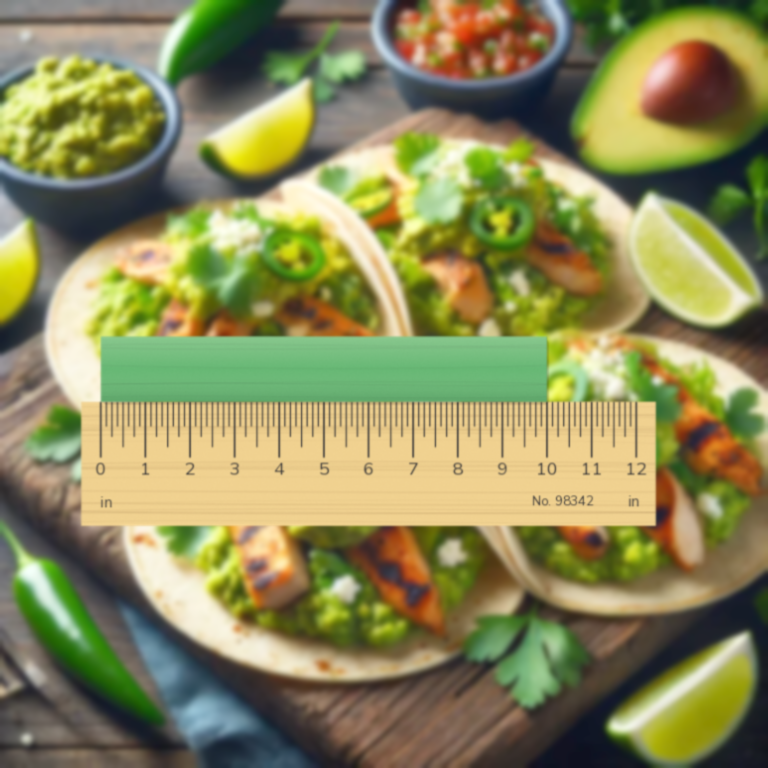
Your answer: 10 in
